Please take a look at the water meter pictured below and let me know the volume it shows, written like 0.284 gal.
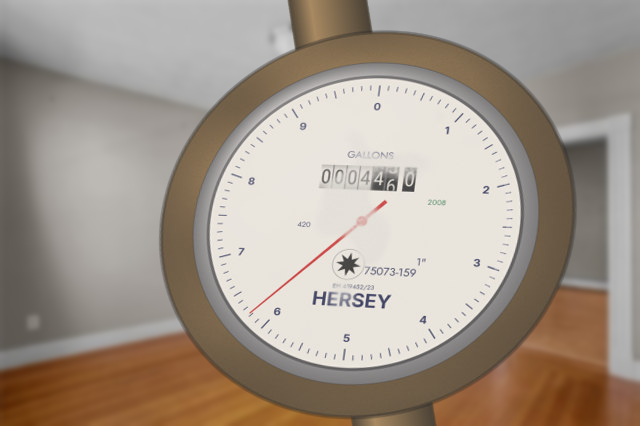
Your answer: 4456.2 gal
